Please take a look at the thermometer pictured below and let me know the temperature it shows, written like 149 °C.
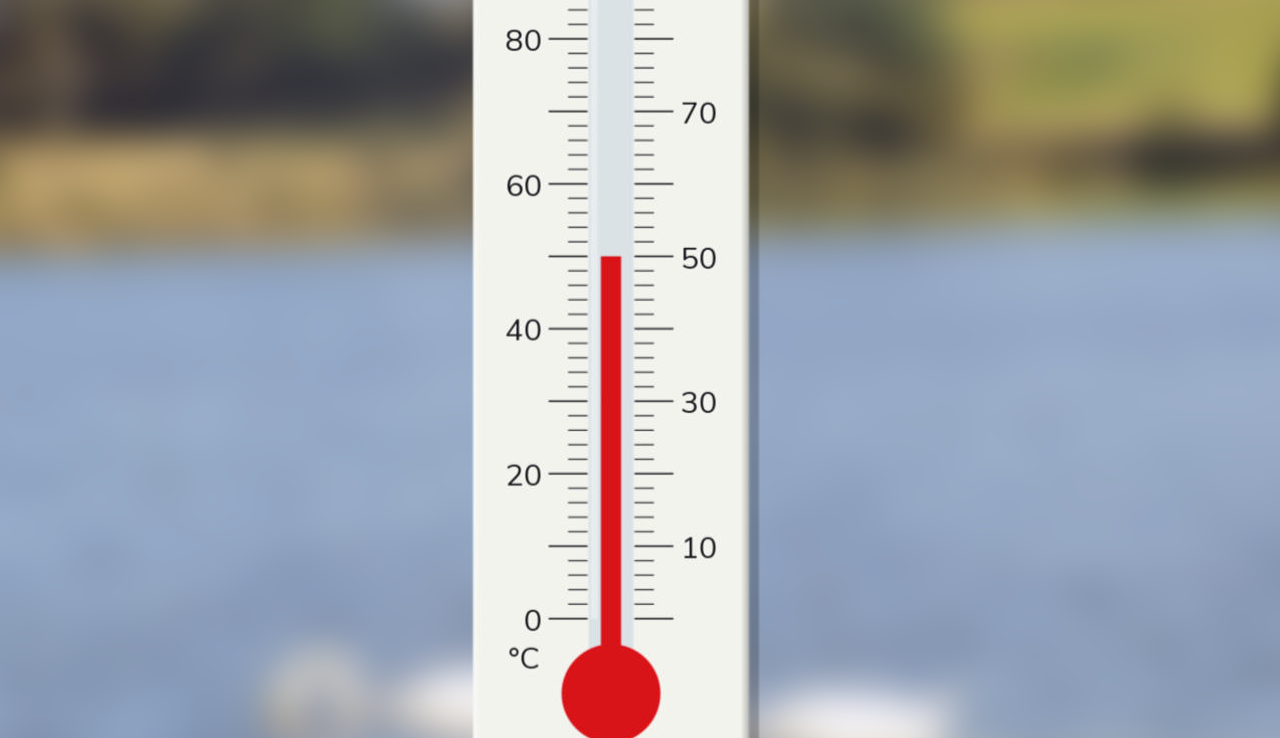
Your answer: 50 °C
